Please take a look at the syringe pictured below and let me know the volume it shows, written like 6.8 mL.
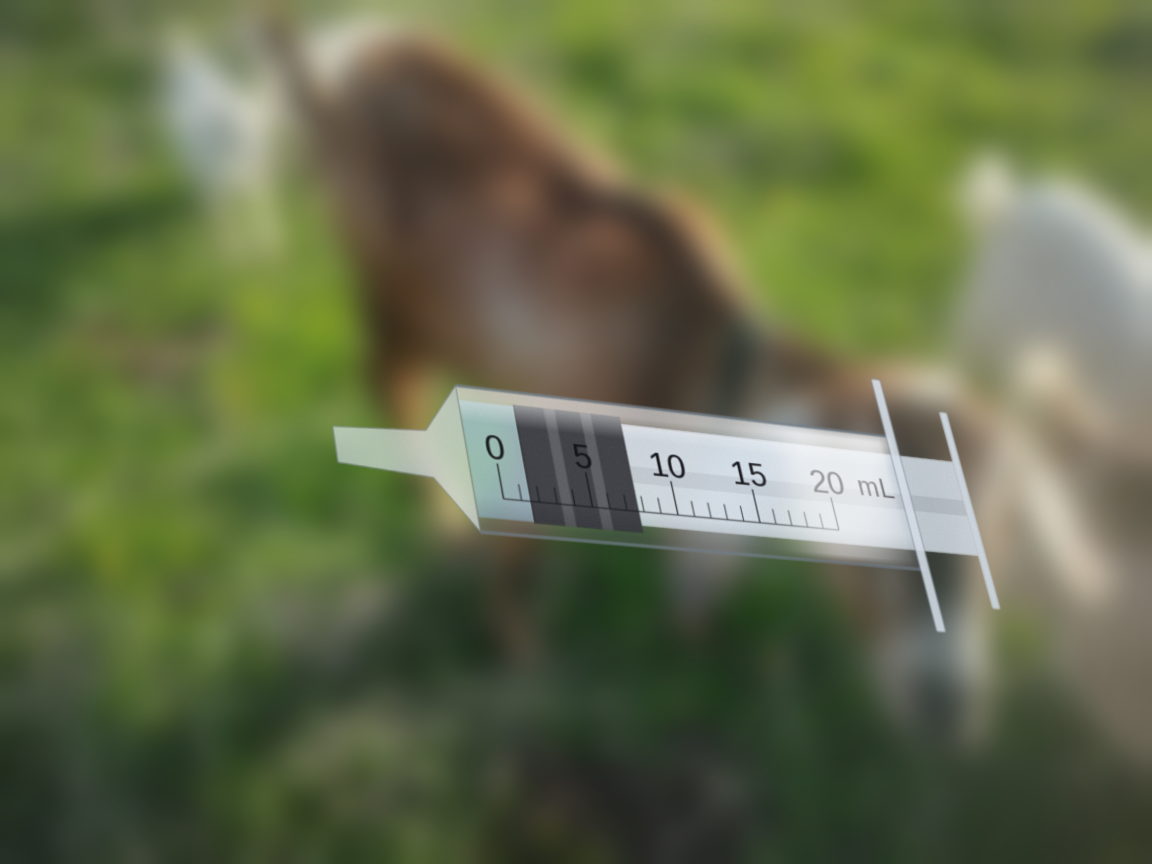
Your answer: 1.5 mL
